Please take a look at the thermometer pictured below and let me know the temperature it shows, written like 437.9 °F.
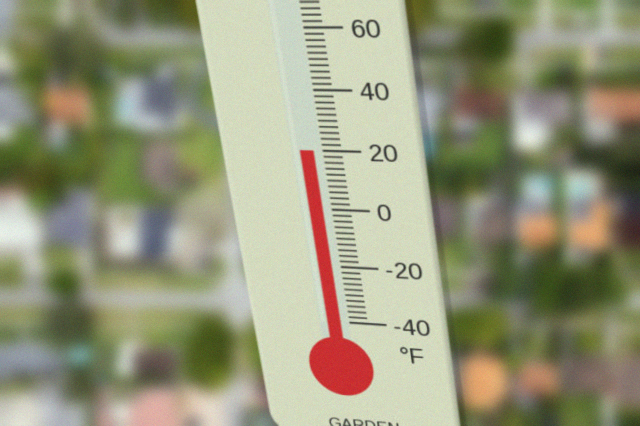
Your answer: 20 °F
